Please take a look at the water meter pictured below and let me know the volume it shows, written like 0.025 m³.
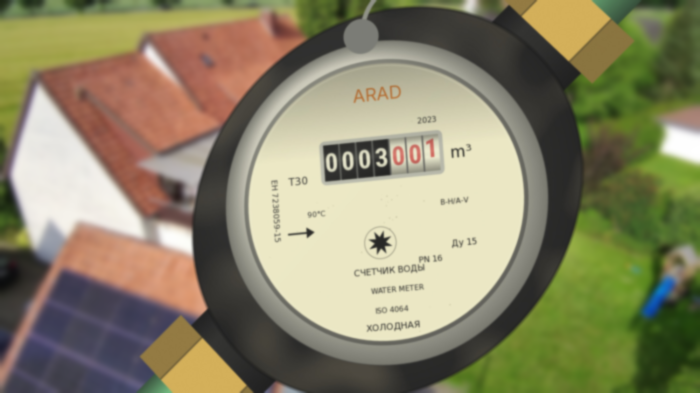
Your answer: 3.001 m³
